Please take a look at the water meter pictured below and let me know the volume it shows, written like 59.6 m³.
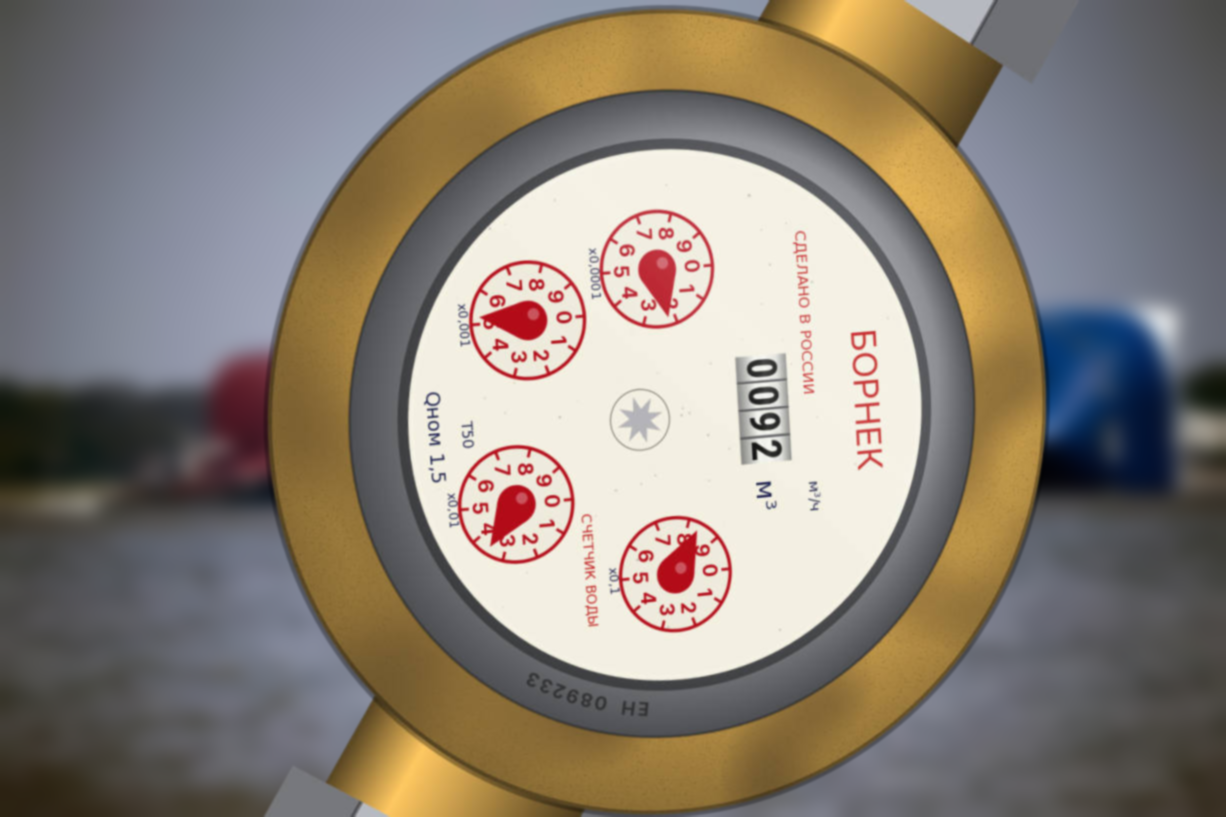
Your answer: 92.8352 m³
